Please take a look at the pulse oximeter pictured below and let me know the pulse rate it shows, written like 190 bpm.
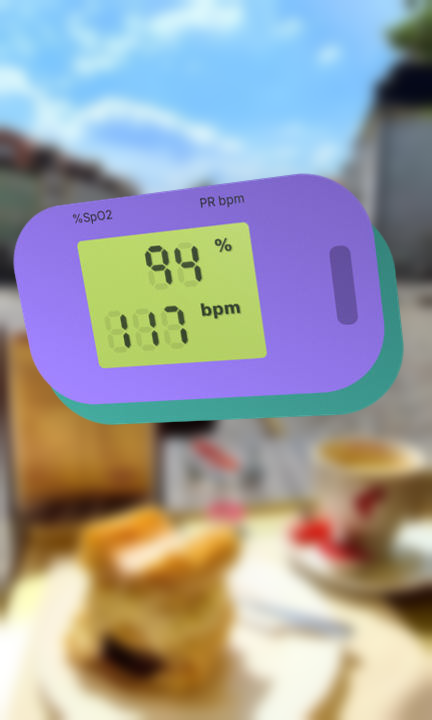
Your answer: 117 bpm
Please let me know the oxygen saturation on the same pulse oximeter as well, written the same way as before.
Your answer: 94 %
